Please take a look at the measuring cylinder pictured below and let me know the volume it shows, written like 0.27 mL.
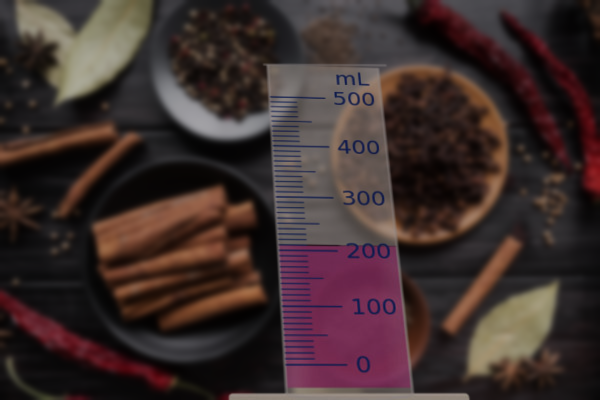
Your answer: 210 mL
